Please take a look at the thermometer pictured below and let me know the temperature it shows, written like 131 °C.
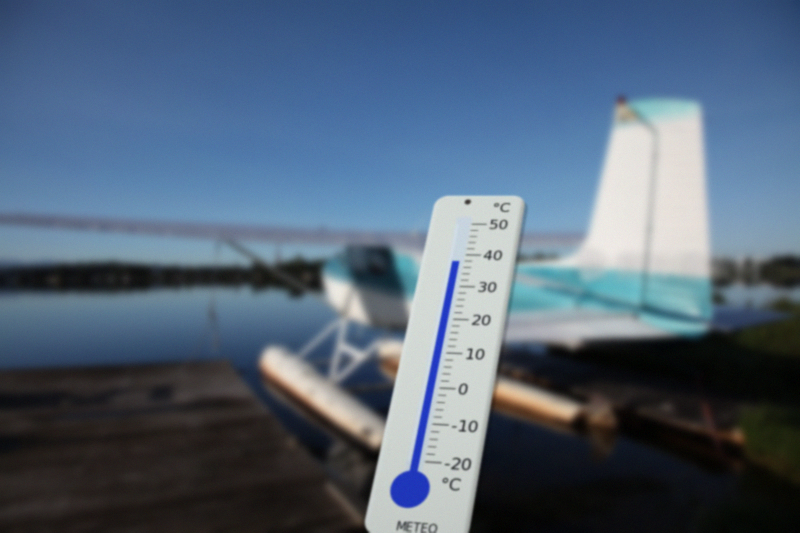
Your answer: 38 °C
